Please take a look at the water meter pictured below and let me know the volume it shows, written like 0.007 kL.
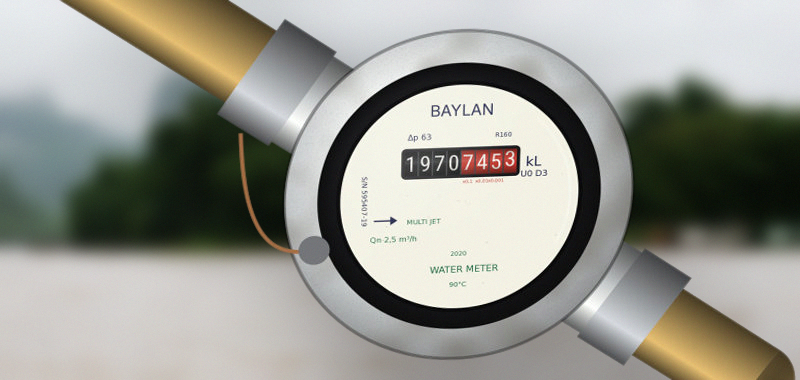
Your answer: 1970.7453 kL
